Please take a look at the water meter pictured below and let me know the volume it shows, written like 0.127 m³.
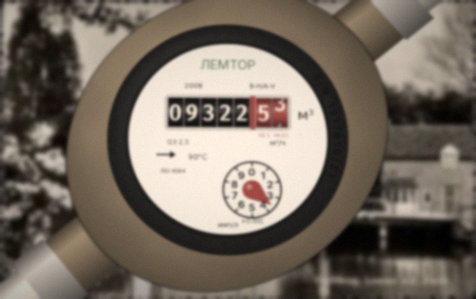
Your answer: 9322.533 m³
